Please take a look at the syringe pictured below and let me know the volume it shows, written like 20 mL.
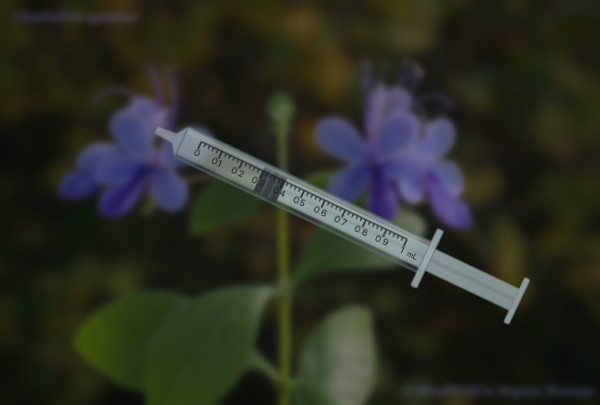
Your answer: 0.3 mL
